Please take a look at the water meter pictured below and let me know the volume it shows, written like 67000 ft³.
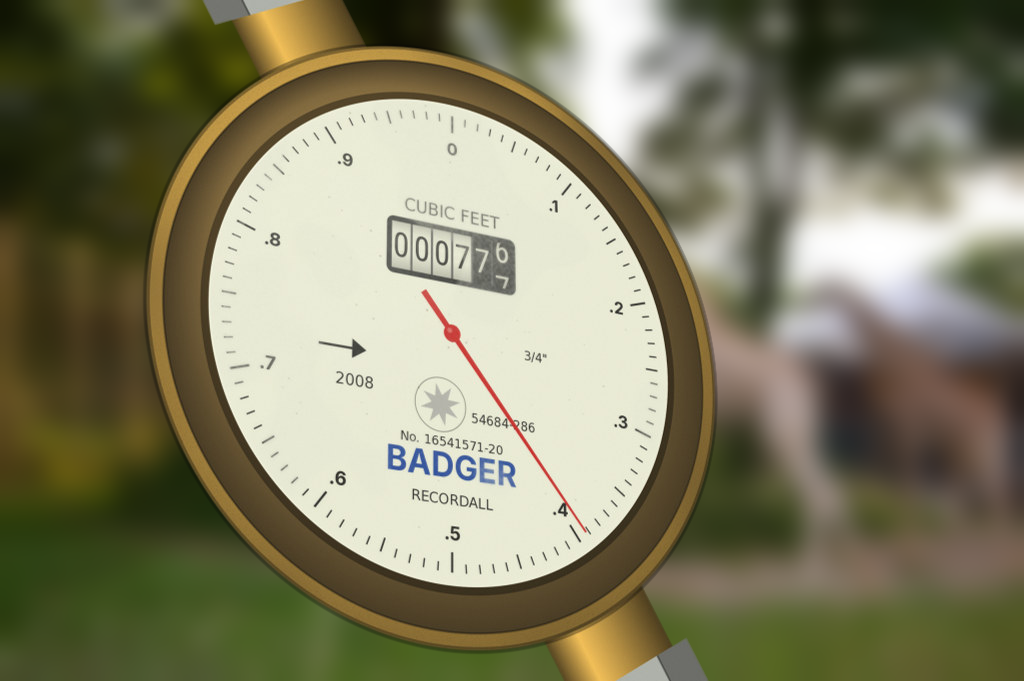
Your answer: 776.39 ft³
